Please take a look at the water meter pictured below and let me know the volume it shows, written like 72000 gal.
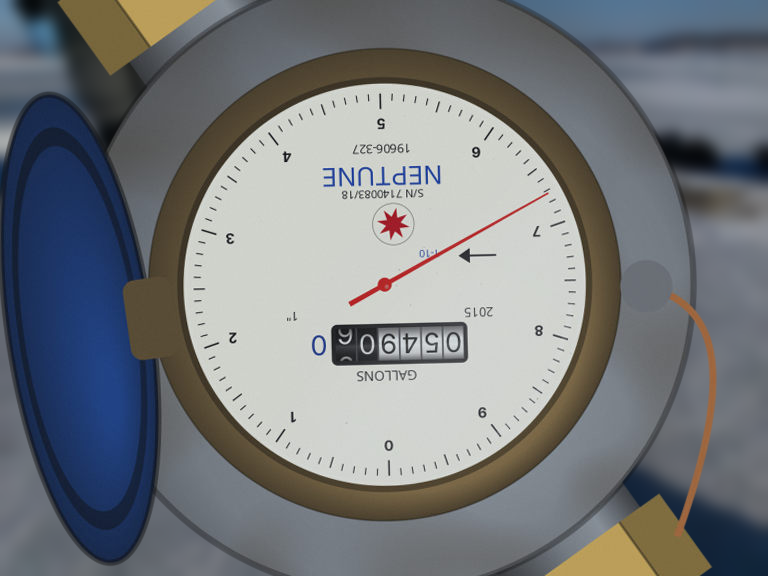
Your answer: 549056.7 gal
